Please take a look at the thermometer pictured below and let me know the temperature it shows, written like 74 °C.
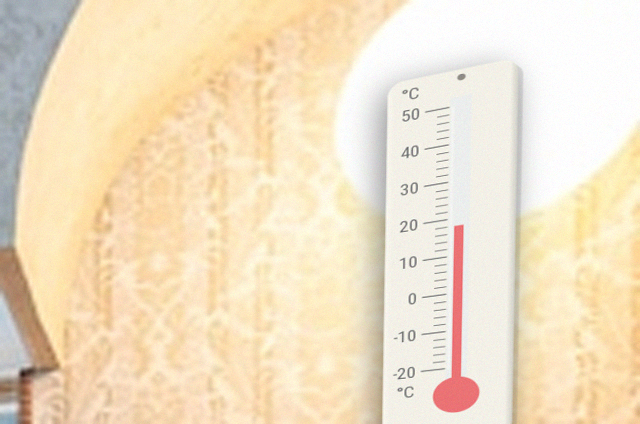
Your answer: 18 °C
